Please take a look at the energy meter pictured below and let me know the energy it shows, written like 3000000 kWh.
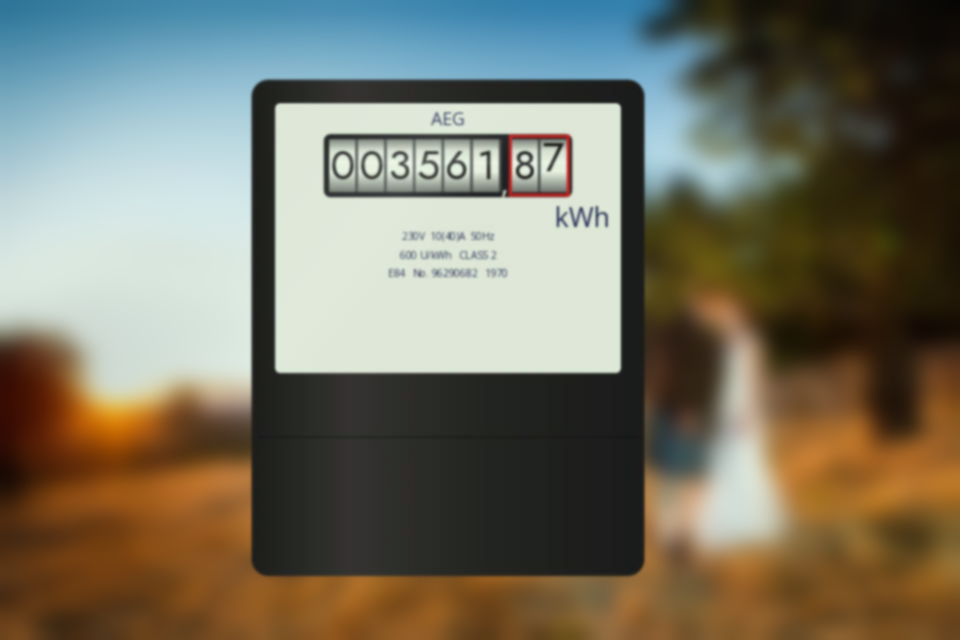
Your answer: 3561.87 kWh
